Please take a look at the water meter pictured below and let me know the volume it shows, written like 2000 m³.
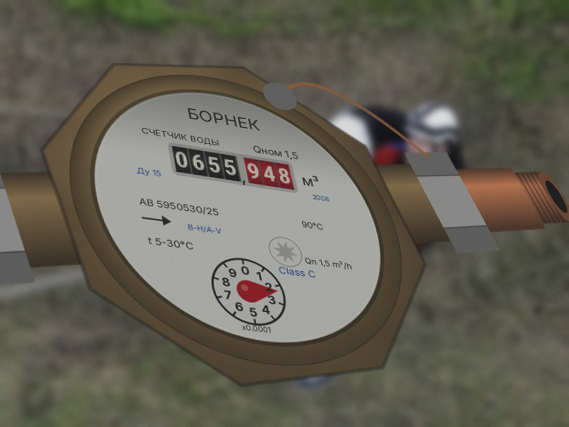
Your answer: 655.9482 m³
